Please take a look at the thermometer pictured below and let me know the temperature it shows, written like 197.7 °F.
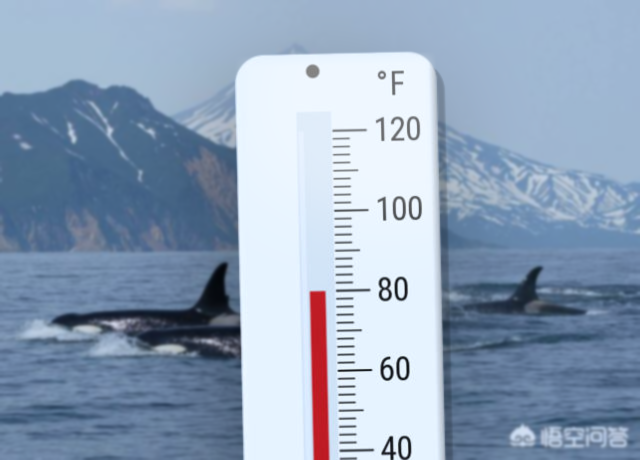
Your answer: 80 °F
